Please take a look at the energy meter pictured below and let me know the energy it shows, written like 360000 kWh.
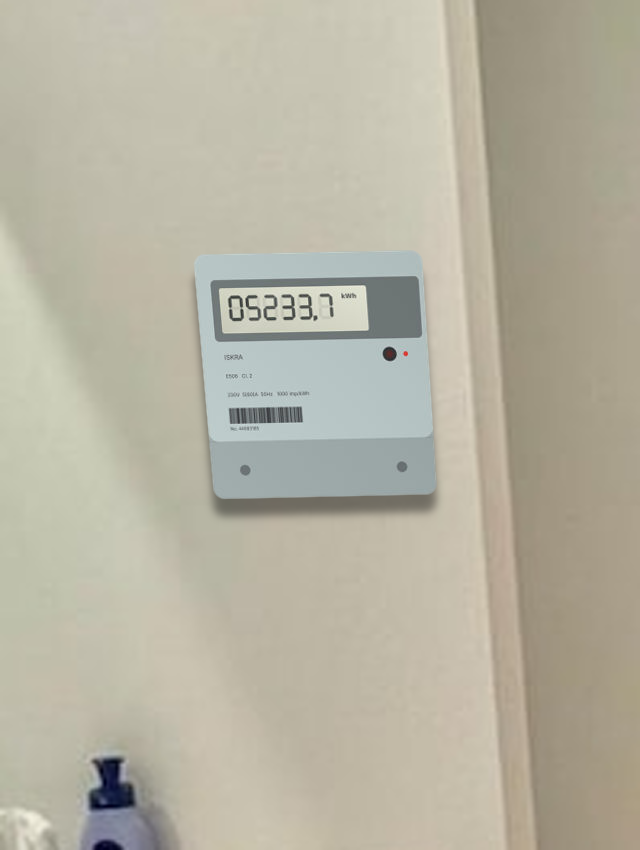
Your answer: 5233.7 kWh
